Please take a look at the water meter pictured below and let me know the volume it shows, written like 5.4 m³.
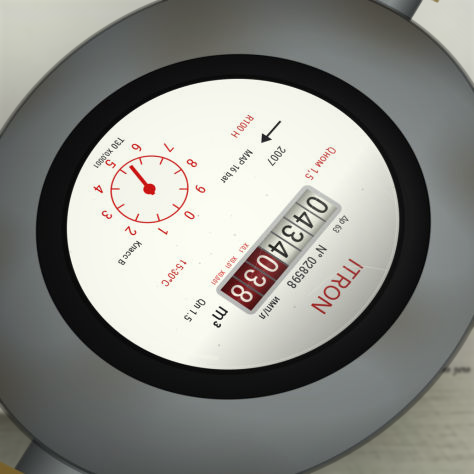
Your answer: 434.0385 m³
